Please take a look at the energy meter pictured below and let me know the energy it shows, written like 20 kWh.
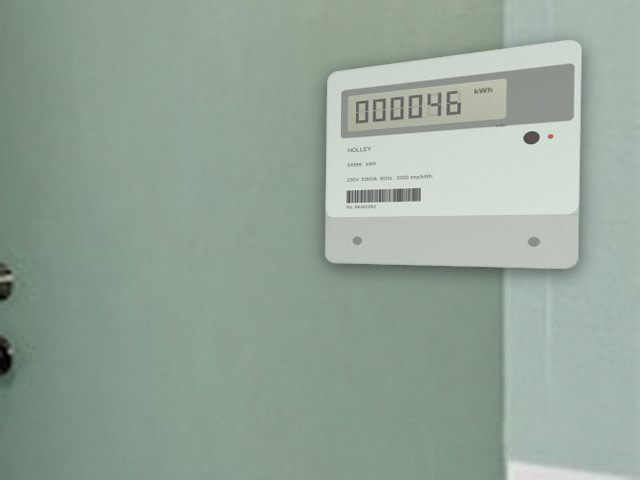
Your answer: 46 kWh
